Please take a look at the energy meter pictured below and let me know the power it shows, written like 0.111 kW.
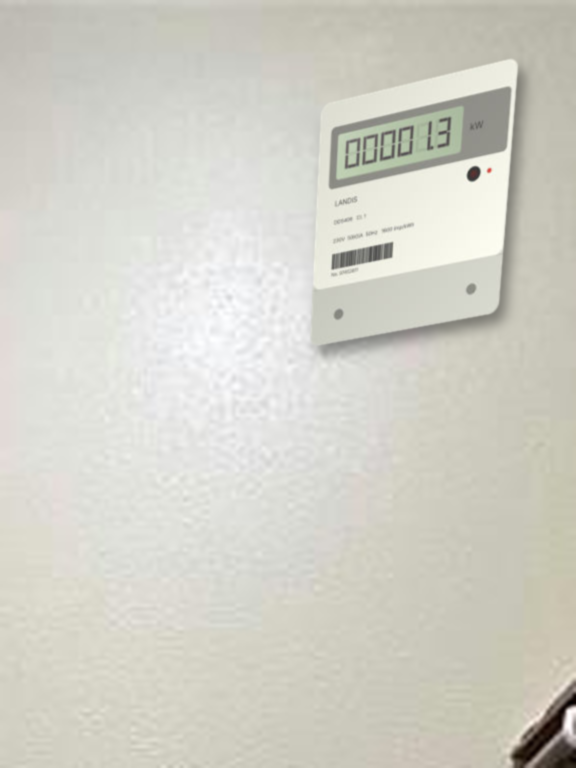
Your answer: 1.3 kW
